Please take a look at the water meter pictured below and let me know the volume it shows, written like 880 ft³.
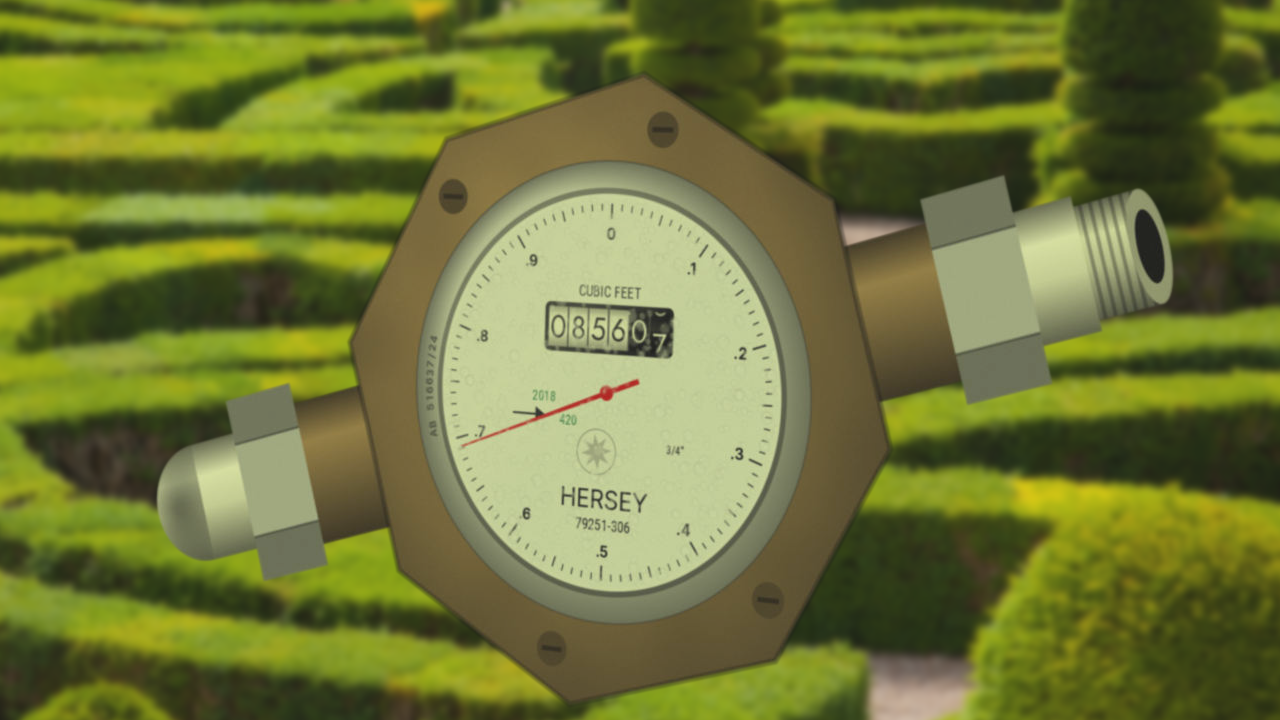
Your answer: 85606.69 ft³
